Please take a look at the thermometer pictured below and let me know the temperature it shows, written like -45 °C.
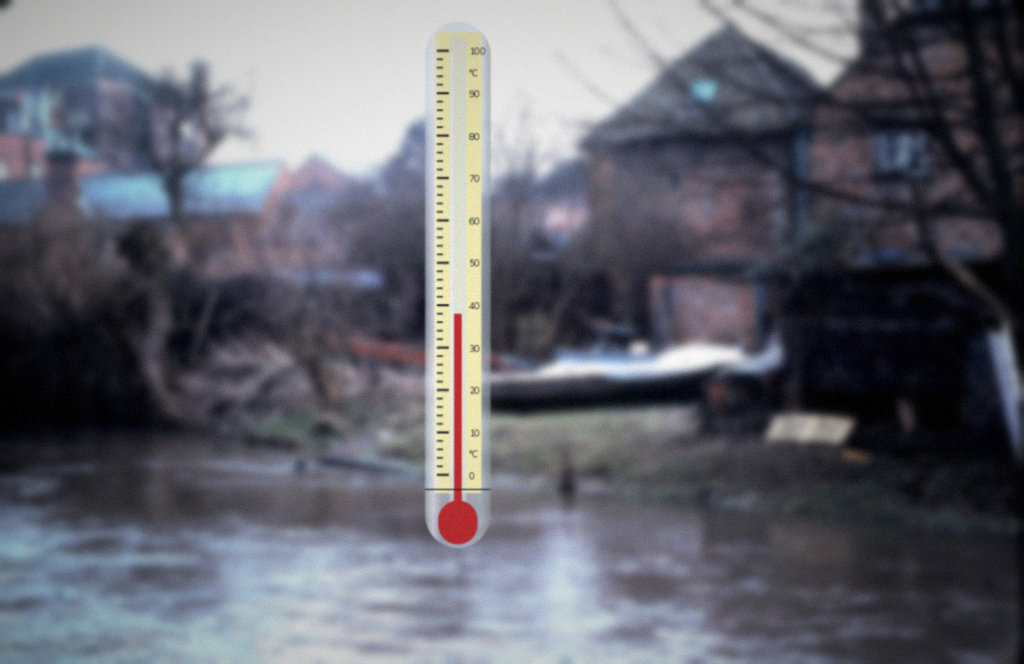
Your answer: 38 °C
